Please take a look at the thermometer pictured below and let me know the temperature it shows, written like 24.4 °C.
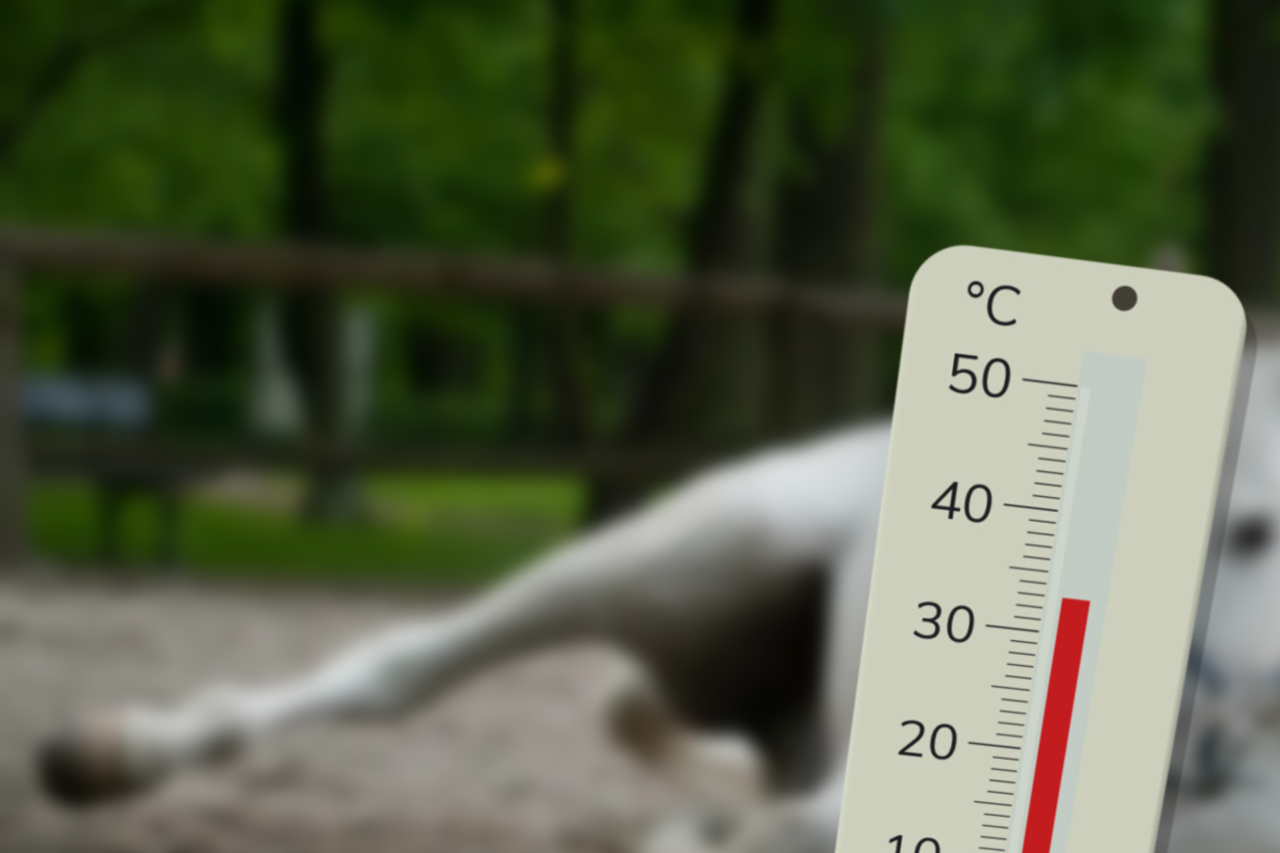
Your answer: 33 °C
